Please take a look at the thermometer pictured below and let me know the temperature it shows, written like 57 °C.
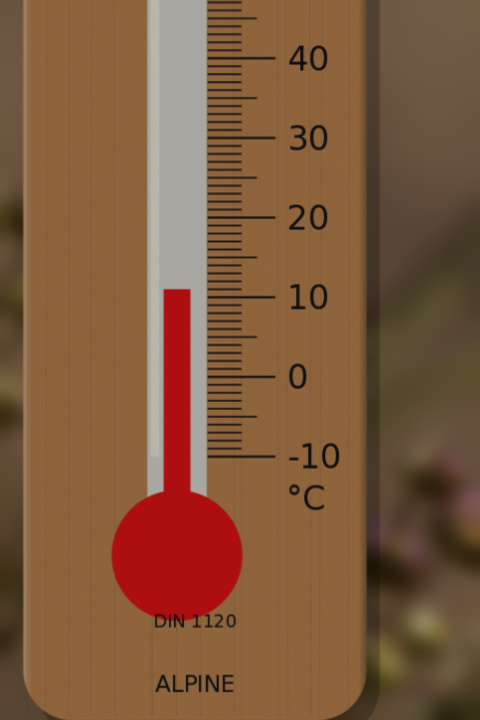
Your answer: 11 °C
